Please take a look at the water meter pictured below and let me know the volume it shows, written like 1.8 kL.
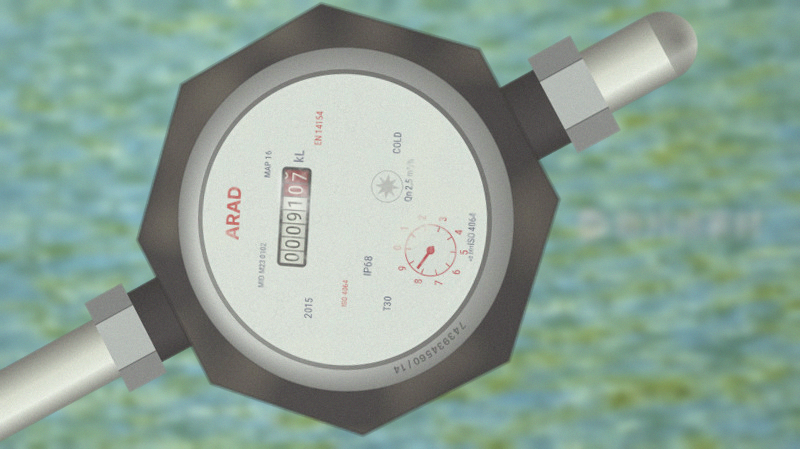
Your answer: 91.068 kL
